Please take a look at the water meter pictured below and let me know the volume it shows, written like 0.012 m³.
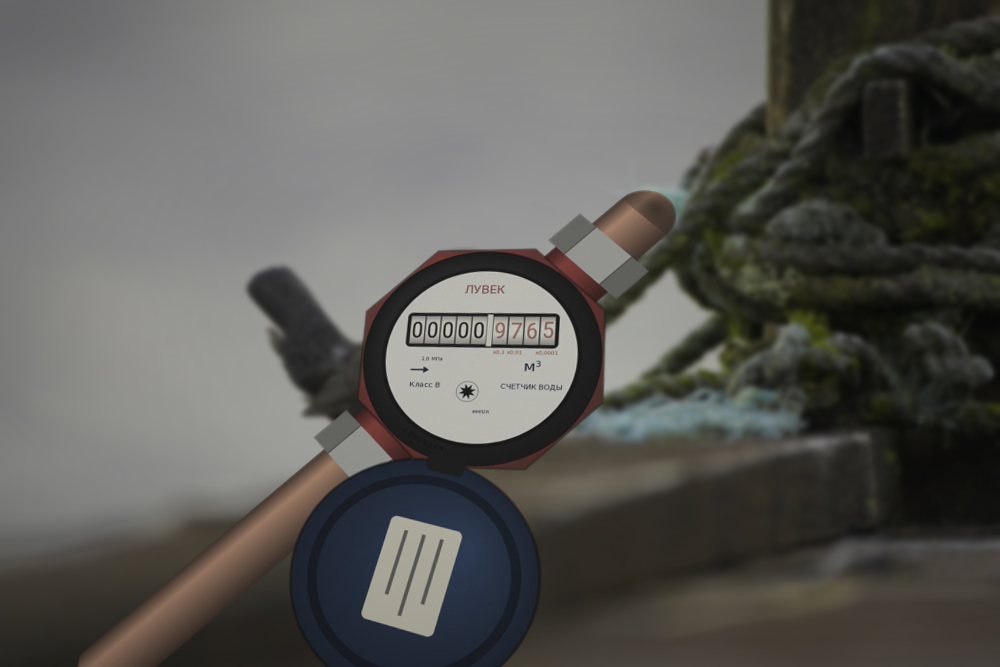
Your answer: 0.9765 m³
